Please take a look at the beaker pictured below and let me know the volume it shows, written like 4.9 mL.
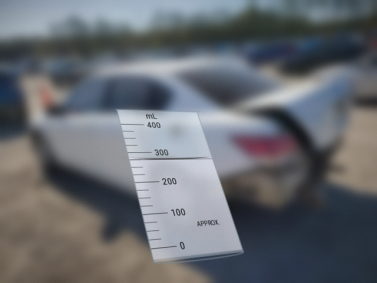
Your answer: 275 mL
